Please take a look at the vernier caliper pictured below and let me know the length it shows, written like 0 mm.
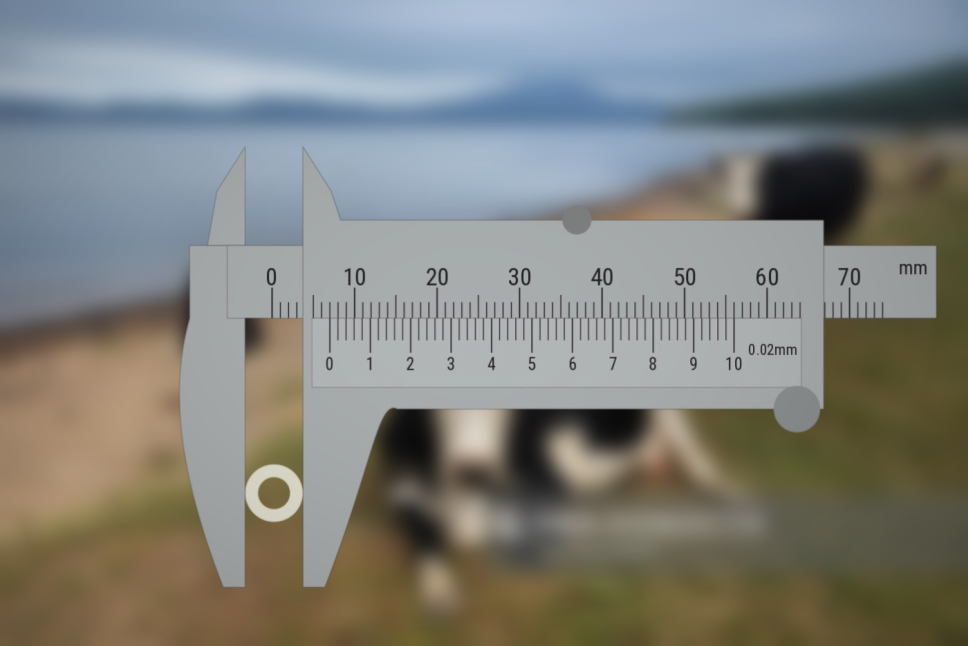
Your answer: 7.0 mm
